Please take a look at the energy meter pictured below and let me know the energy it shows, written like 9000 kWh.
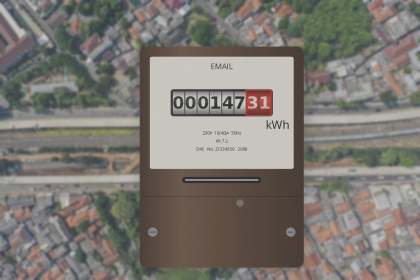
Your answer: 147.31 kWh
